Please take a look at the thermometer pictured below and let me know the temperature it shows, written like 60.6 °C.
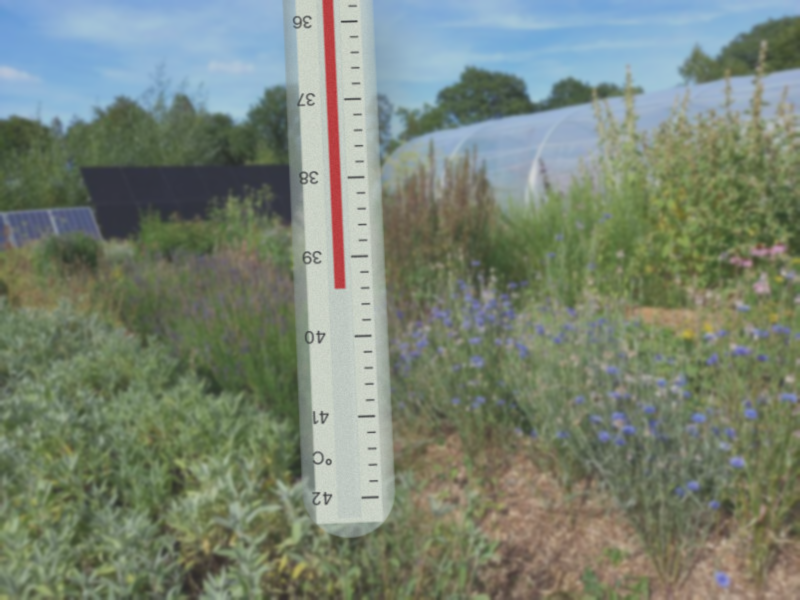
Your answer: 39.4 °C
